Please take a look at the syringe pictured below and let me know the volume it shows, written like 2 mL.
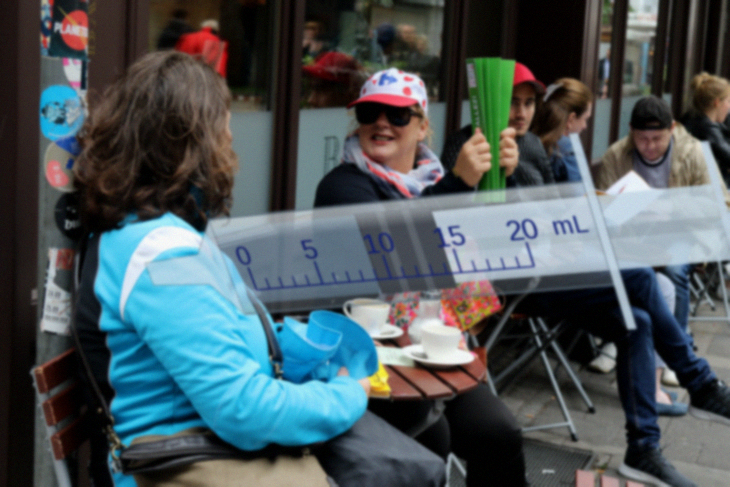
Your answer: 9 mL
